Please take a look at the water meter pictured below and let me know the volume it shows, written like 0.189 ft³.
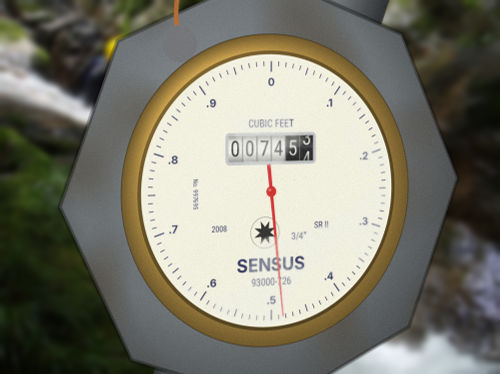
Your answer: 7453.48 ft³
